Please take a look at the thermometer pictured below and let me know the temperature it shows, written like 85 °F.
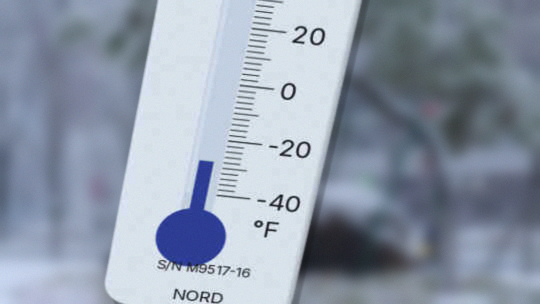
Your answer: -28 °F
